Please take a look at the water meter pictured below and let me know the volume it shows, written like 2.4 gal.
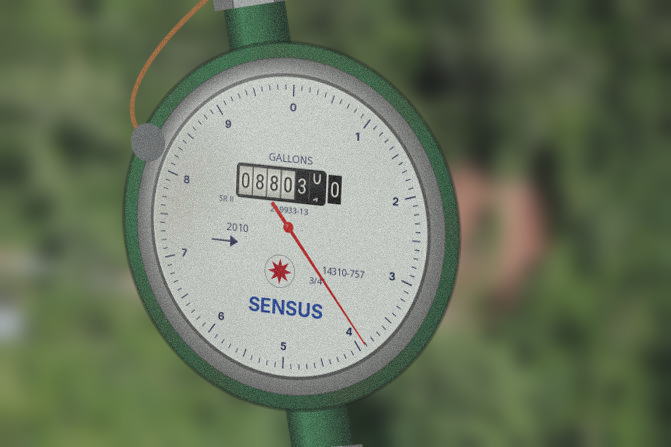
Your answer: 880303.9 gal
